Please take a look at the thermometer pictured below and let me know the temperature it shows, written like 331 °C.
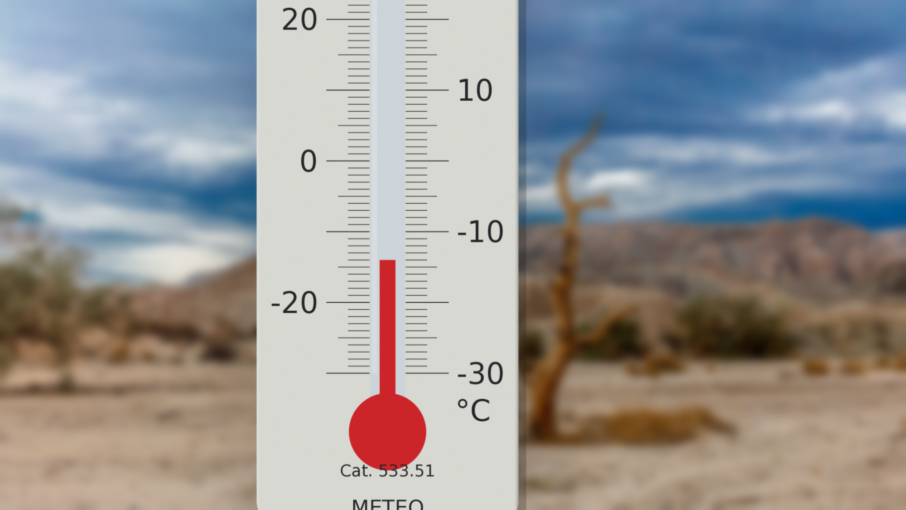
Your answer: -14 °C
